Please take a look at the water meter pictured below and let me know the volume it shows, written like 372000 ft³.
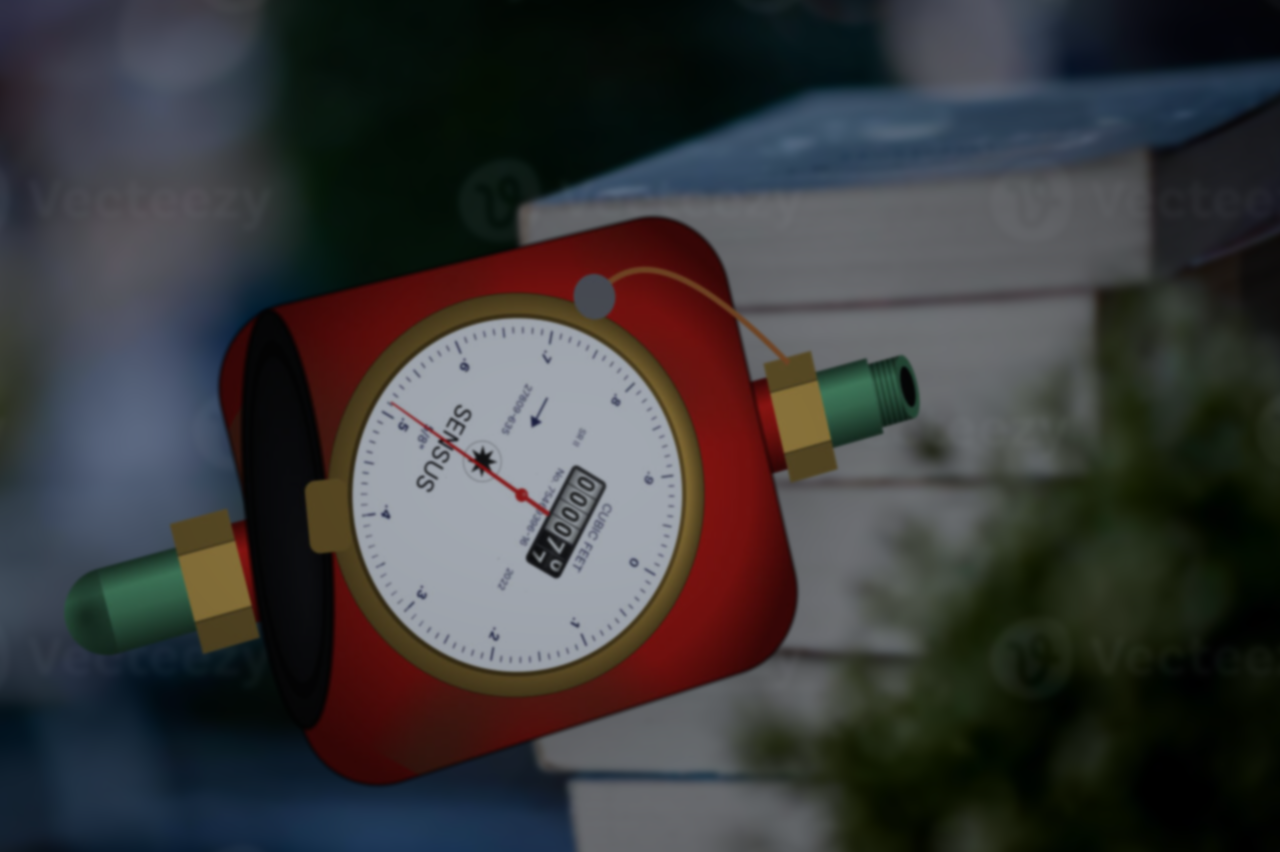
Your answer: 76.51 ft³
